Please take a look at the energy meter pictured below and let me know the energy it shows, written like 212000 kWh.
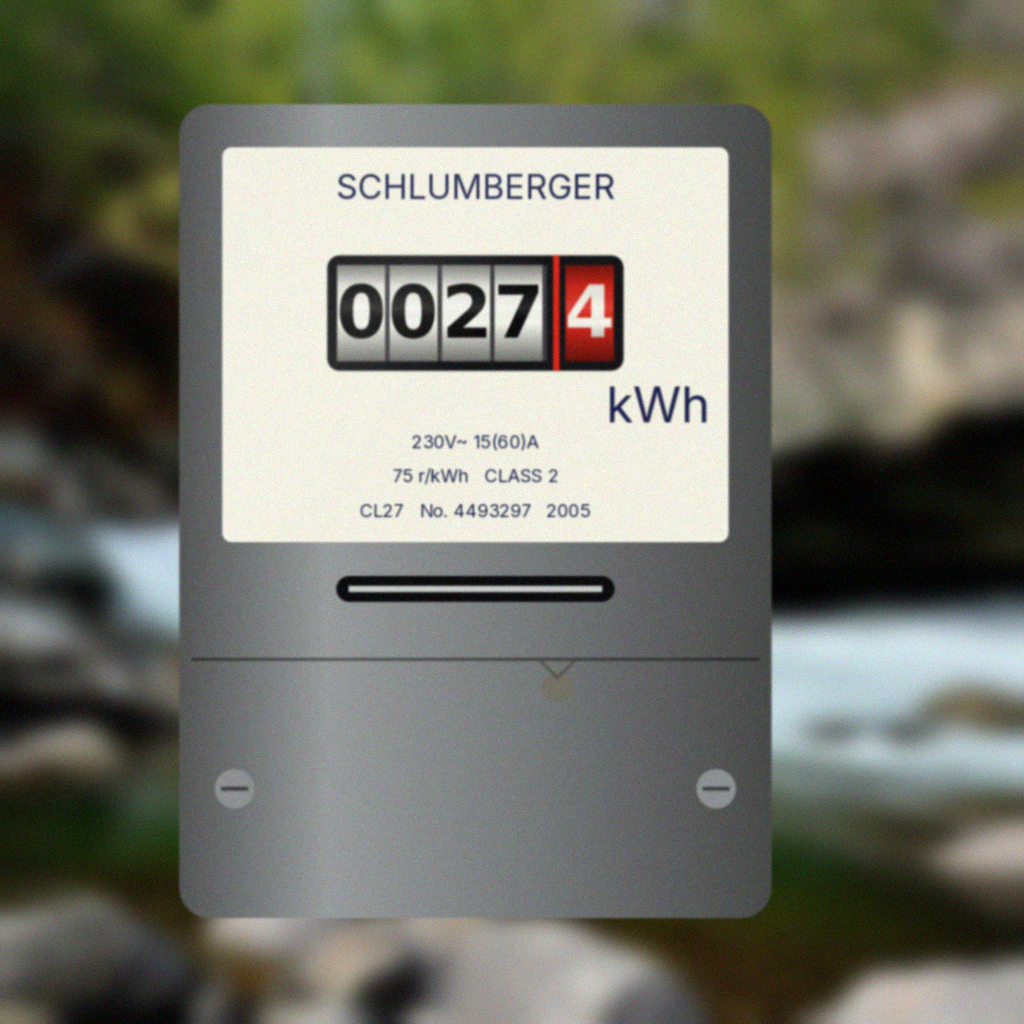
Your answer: 27.4 kWh
